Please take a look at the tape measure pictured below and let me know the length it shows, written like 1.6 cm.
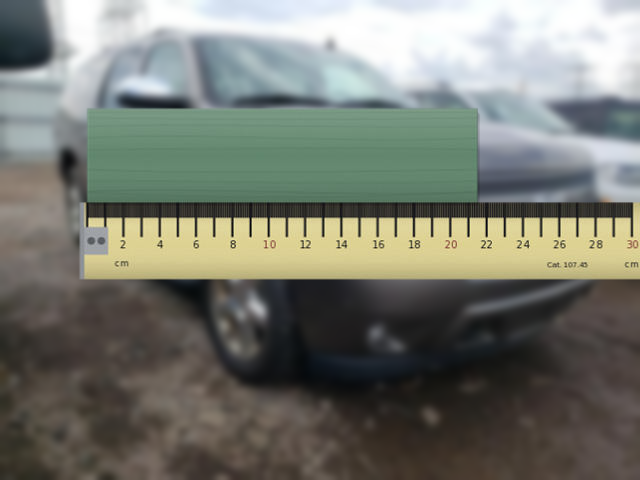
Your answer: 21.5 cm
